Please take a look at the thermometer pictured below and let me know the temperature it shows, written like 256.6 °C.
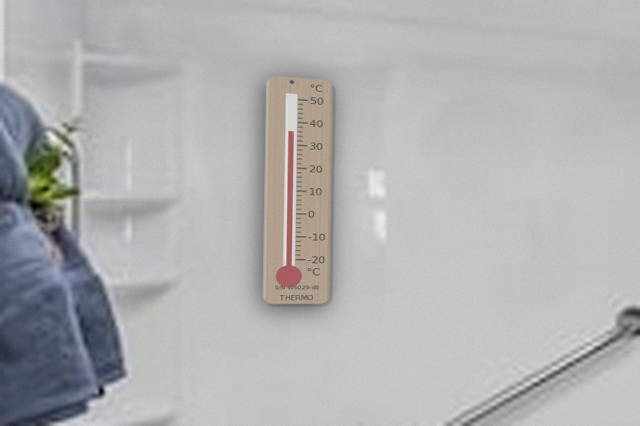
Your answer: 36 °C
